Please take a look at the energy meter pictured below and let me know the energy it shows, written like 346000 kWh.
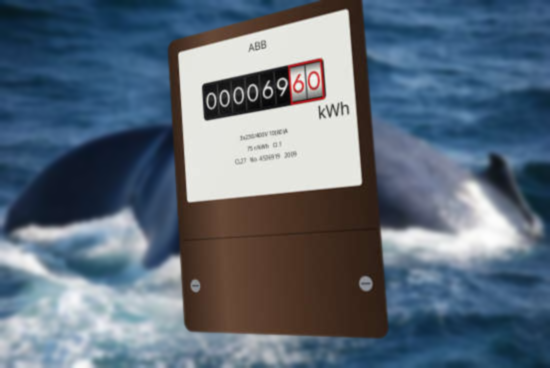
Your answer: 69.60 kWh
